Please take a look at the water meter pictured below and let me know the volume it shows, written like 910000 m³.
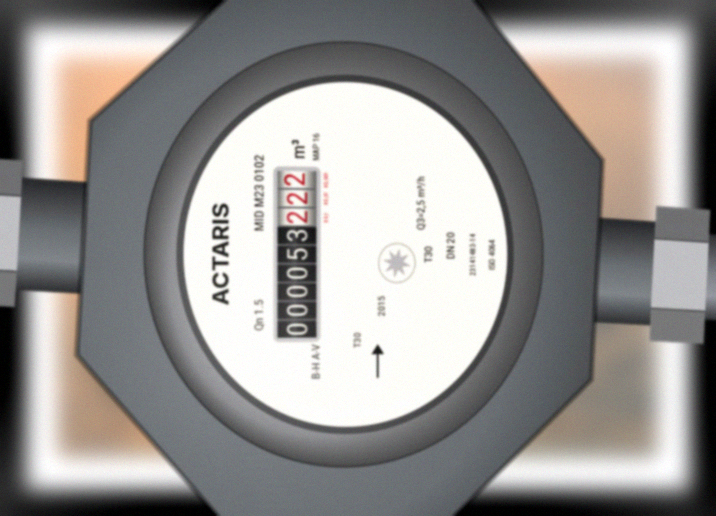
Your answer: 53.222 m³
